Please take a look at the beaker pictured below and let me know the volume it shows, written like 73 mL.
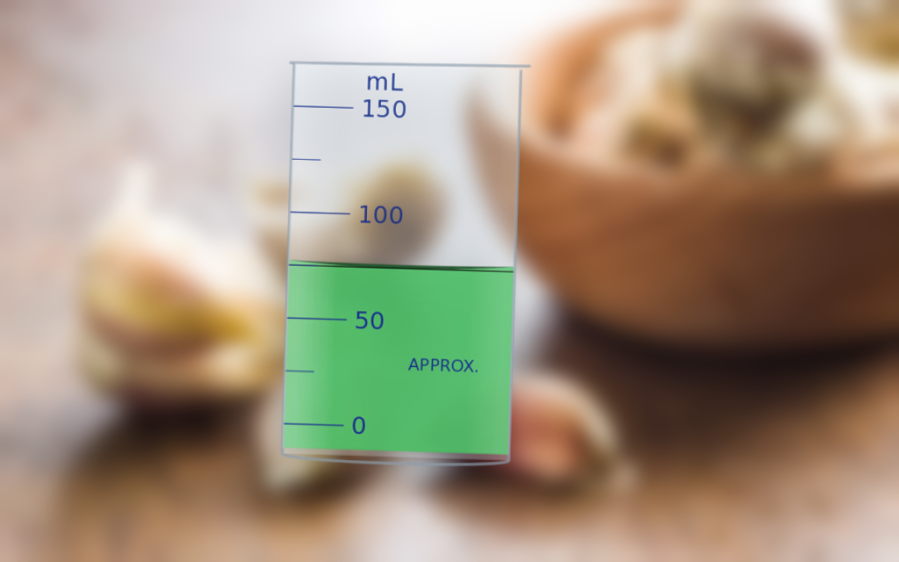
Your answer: 75 mL
